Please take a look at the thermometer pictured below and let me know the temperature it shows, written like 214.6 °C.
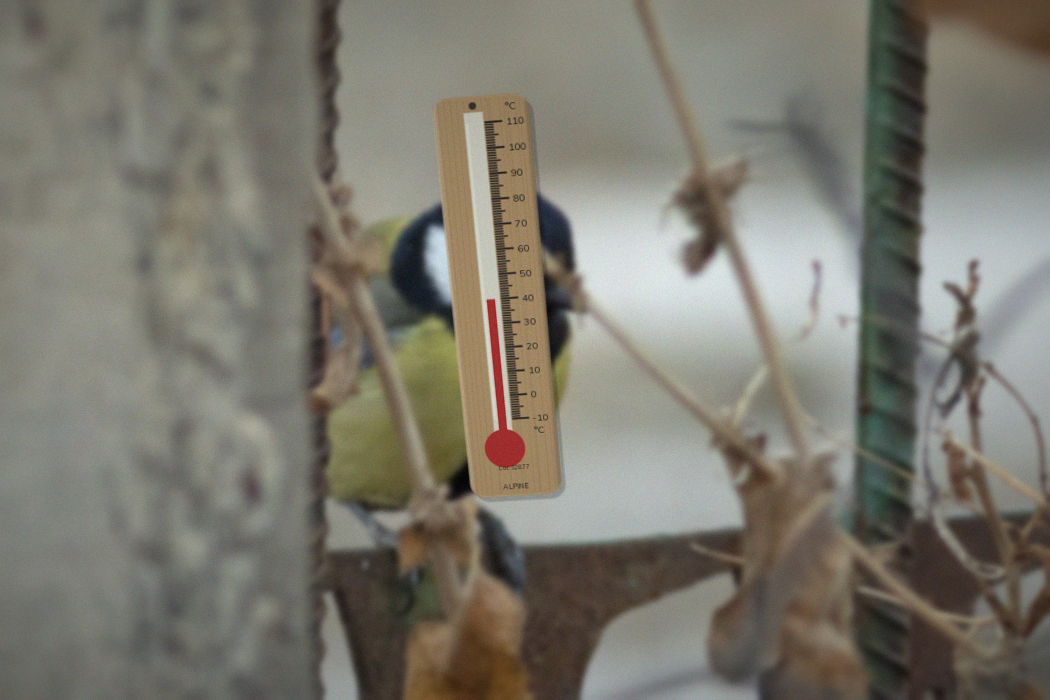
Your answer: 40 °C
